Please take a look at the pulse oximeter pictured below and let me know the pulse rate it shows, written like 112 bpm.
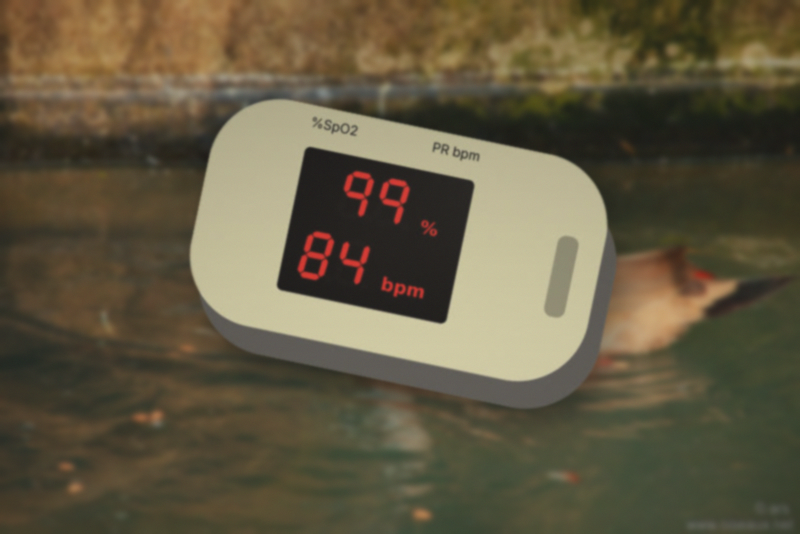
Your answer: 84 bpm
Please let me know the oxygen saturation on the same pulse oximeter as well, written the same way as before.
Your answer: 99 %
